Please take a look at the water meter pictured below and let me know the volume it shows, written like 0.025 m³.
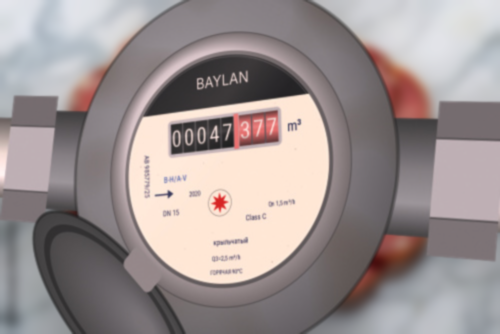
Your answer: 47.377 m³
